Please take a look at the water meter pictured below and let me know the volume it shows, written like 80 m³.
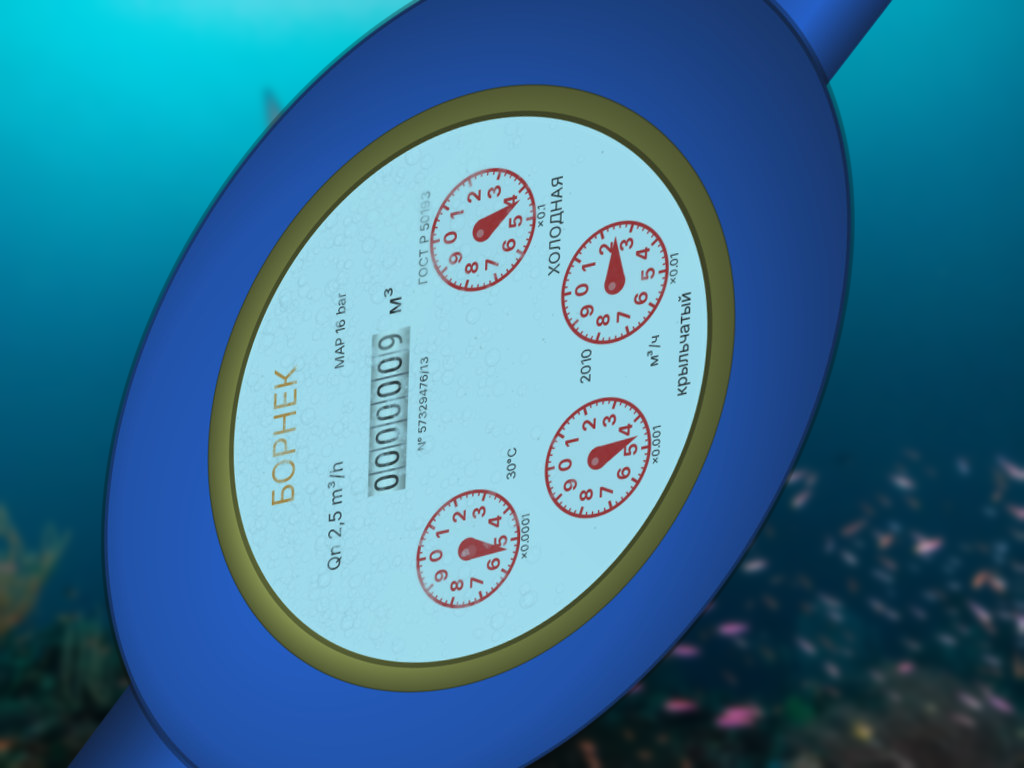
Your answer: 9.4245 m³
